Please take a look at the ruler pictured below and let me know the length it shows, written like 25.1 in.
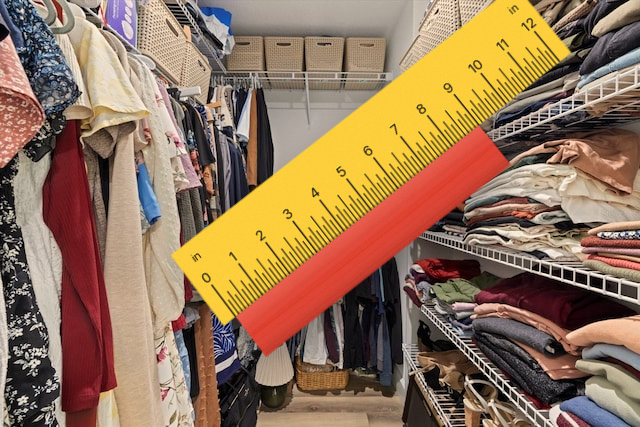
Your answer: 9 in
